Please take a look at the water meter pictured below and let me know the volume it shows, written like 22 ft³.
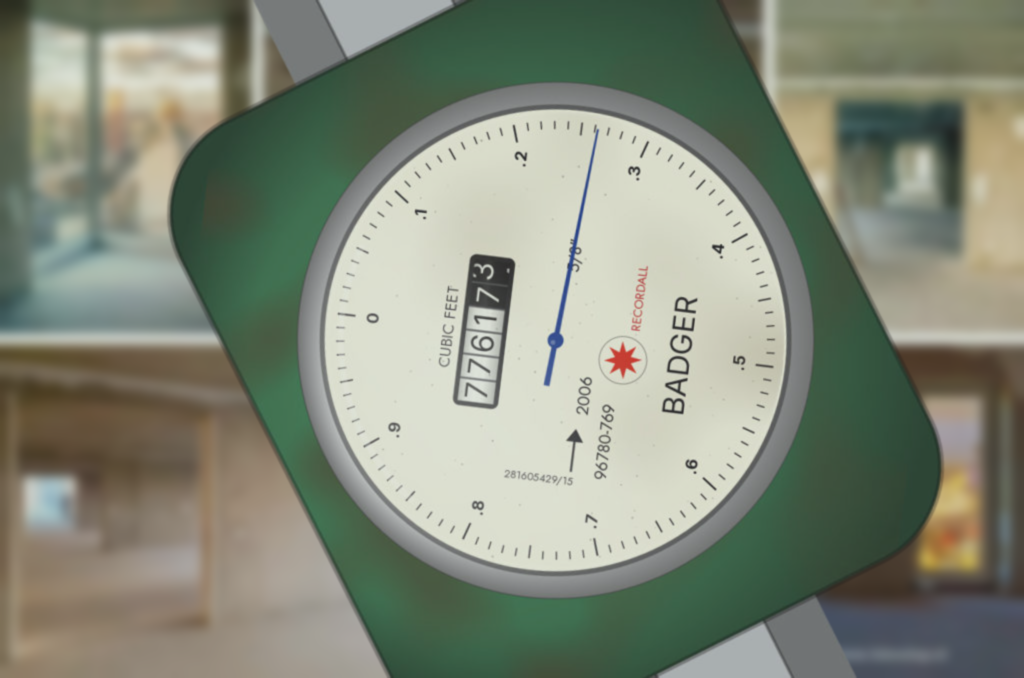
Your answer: 776173.26 ft³
